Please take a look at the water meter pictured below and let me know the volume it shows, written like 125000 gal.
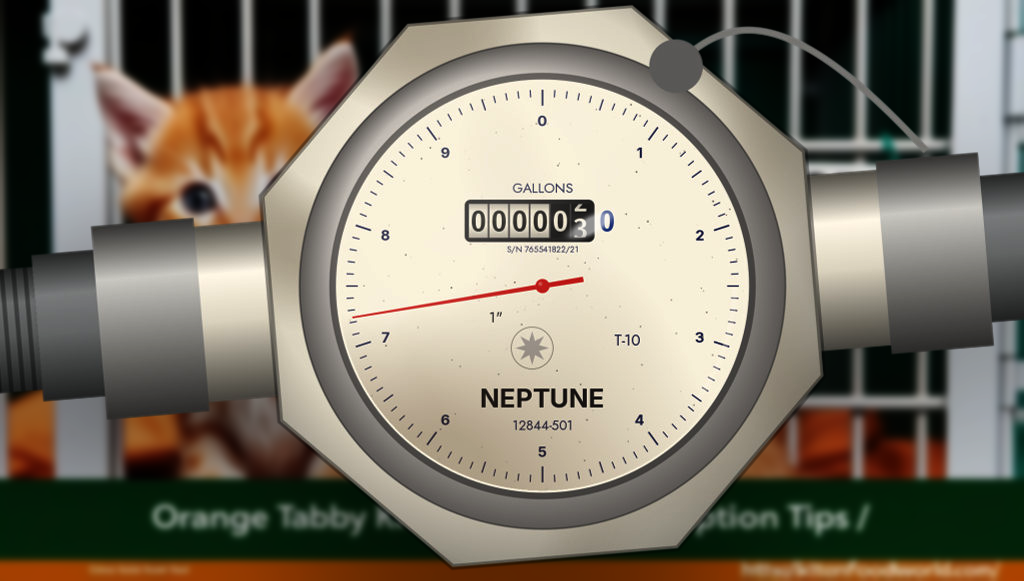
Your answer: 27.2 gal
